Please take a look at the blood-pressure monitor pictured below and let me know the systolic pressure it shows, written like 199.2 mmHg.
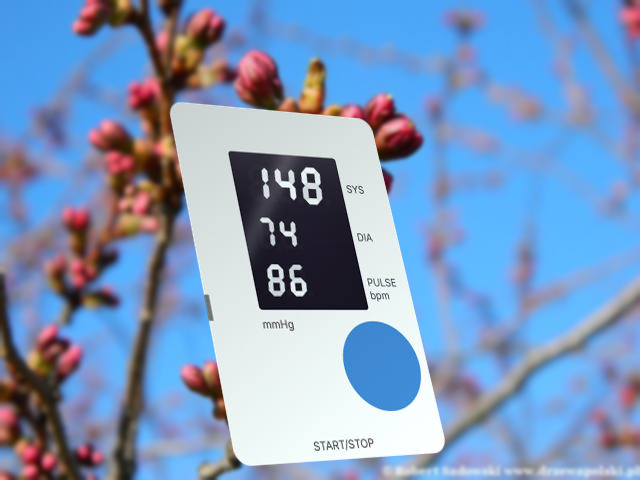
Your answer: 148 mmHg
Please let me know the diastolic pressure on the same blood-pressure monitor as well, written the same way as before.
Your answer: 74 mmHg
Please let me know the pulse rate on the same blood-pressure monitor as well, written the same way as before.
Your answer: 86 bpm
